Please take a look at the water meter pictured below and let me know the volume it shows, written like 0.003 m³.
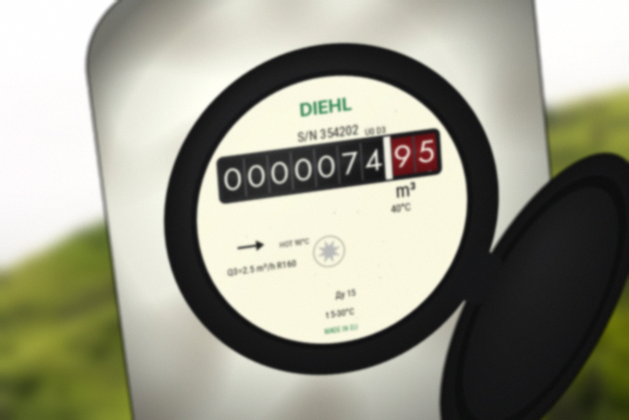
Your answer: 74.95 m³
